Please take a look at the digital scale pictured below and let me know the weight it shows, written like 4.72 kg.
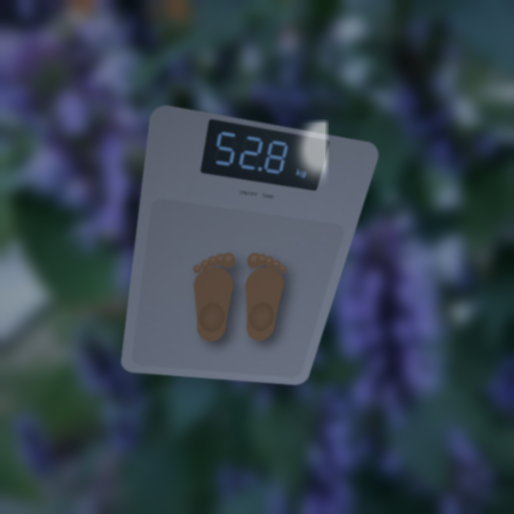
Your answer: 52.8 kg
